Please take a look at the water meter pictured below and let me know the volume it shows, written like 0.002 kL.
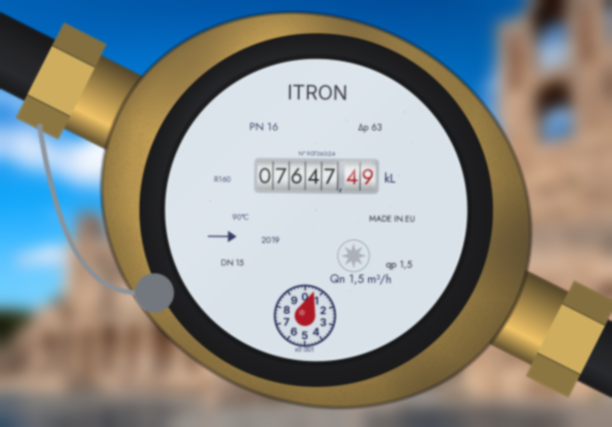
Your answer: 7647.490 kL
